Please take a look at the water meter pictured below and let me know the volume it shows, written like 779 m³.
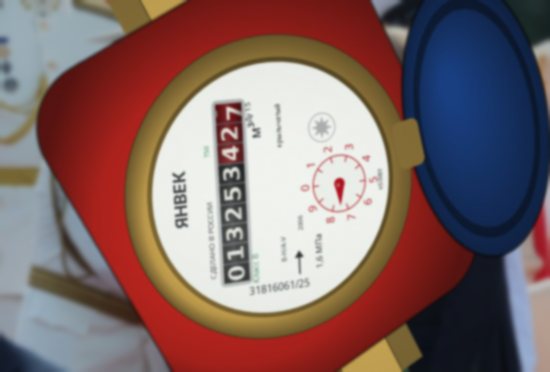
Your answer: 13253.4267 m³
